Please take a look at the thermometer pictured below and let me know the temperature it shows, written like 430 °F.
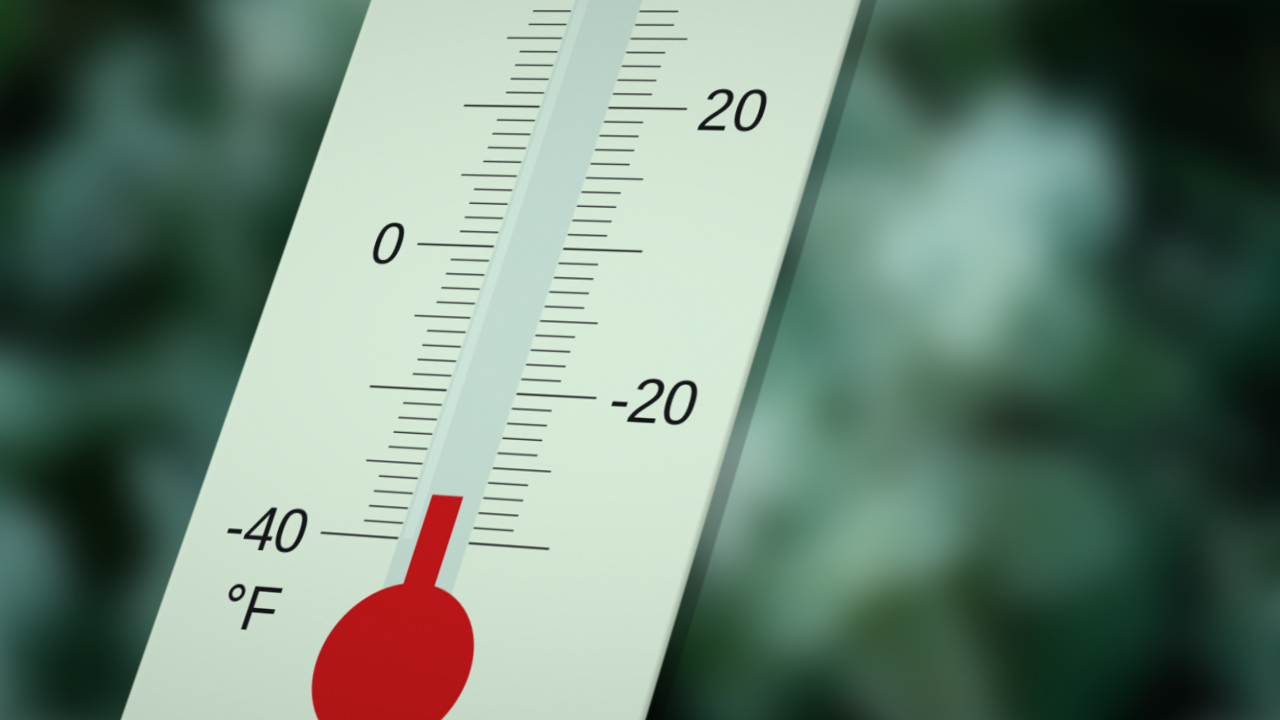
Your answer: -34 °F
